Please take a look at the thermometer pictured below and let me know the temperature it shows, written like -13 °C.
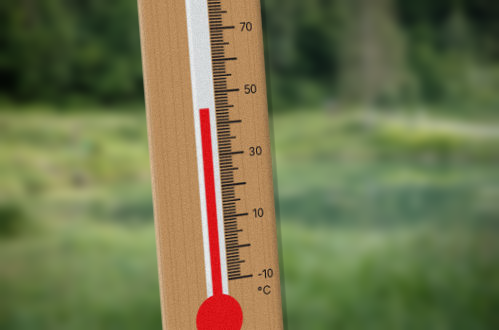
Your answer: 45 °C
